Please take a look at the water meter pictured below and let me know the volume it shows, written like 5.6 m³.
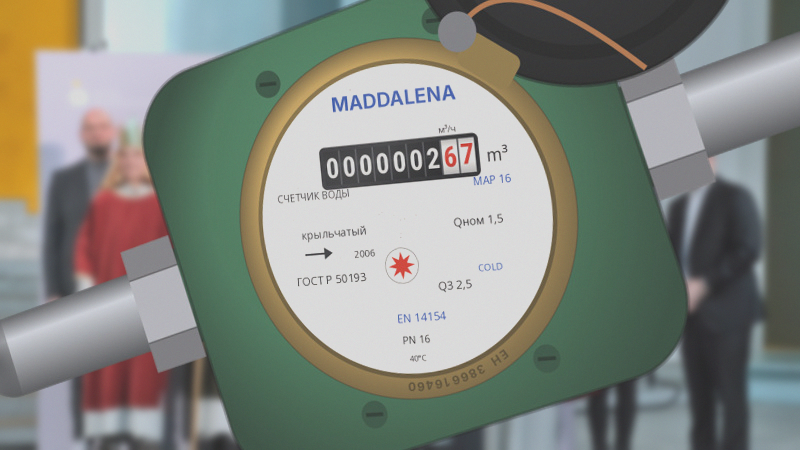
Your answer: 2.67 m³
